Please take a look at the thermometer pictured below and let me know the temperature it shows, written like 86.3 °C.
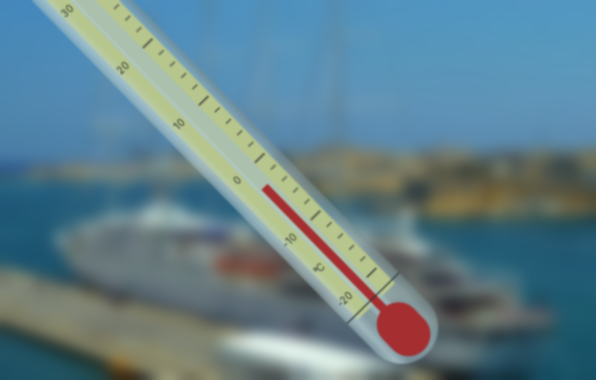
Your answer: -3 °C
